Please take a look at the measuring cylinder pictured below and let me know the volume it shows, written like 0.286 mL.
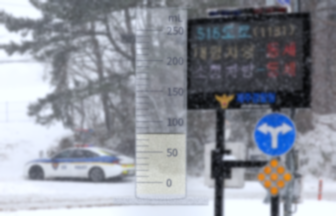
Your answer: 80 mL
